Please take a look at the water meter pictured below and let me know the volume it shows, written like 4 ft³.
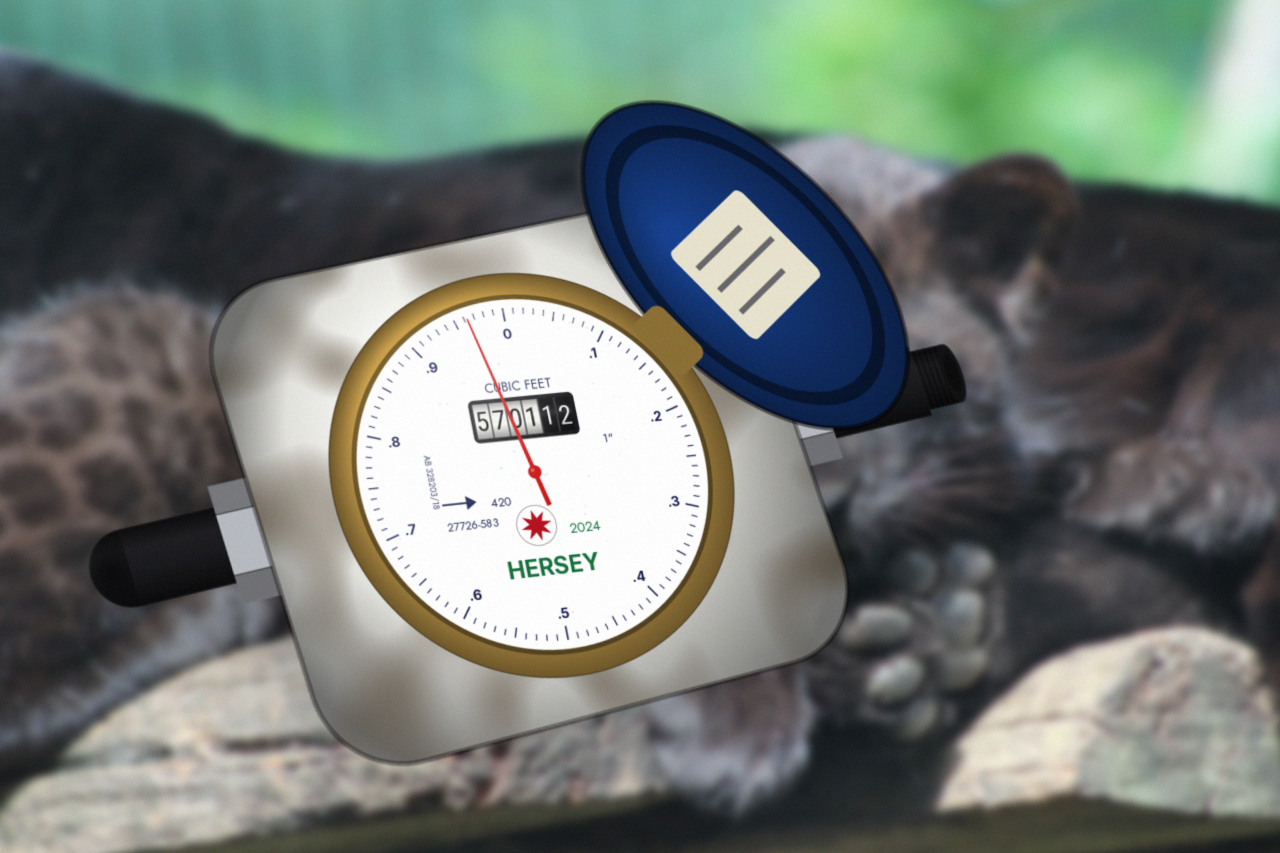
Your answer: 570111.96 ft³
